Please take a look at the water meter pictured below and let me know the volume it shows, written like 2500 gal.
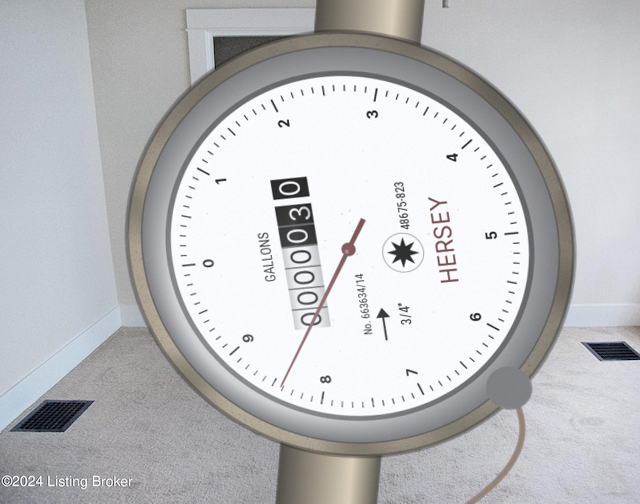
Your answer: 28.4 gal
